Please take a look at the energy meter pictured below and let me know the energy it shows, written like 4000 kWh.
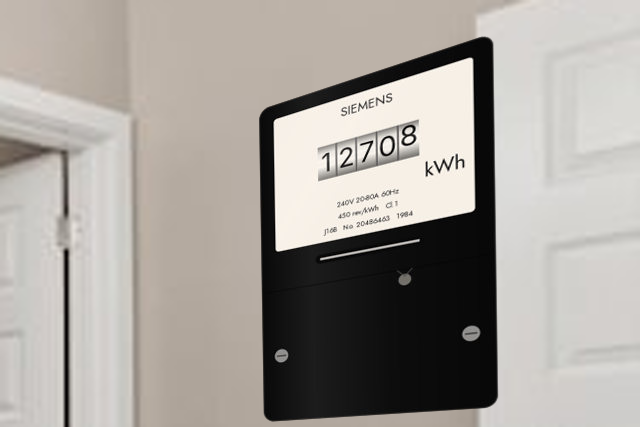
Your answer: 12708 kWh
